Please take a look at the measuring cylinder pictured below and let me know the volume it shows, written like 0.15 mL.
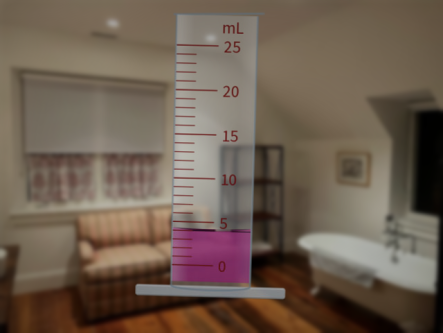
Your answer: 4 mL
